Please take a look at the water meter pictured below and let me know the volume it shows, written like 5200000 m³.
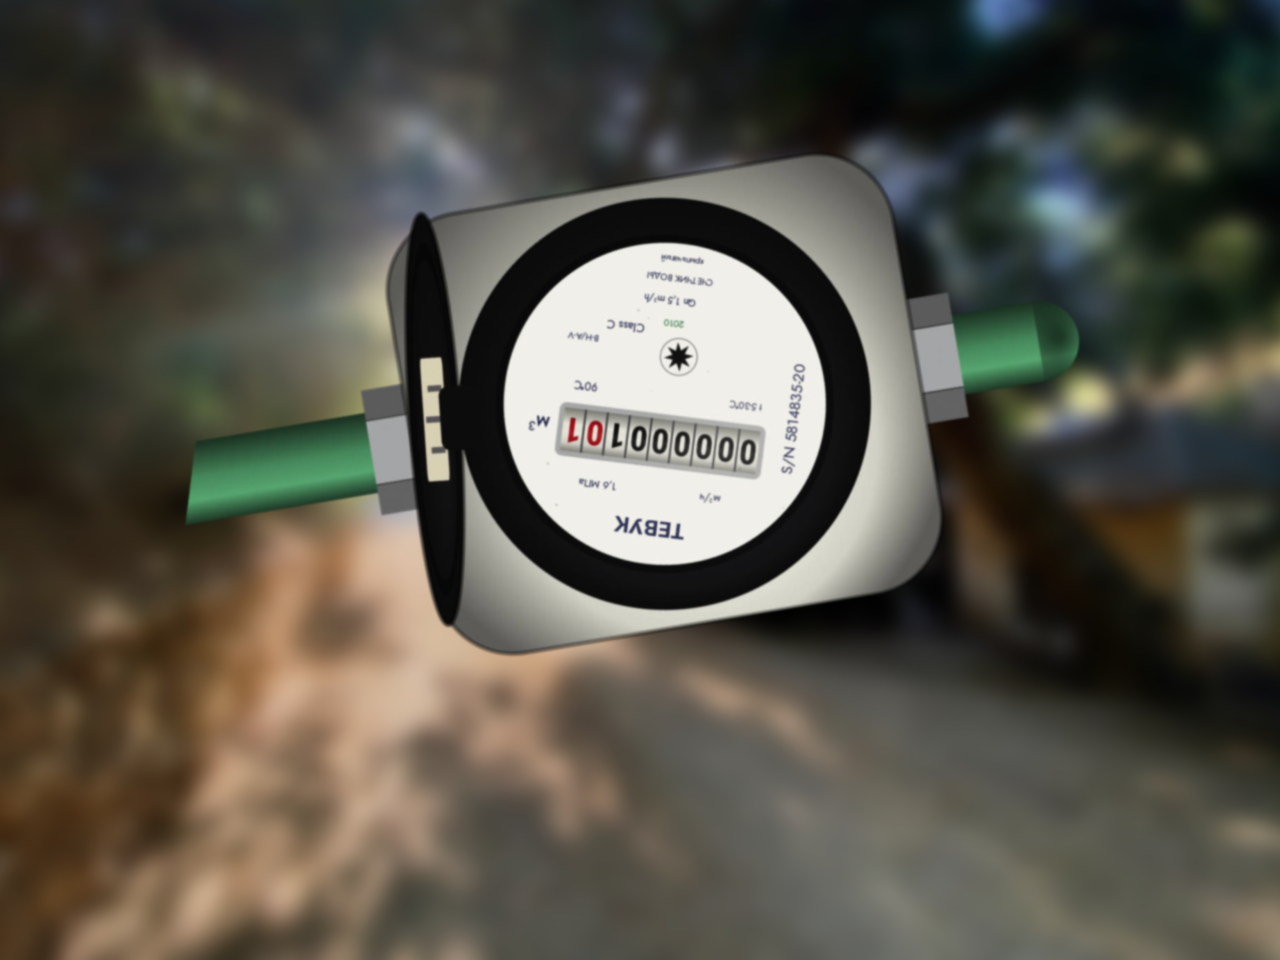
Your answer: 1.01 m³
